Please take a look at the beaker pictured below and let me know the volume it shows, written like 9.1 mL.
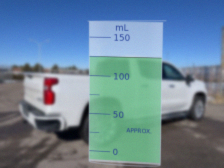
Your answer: 125 mL
